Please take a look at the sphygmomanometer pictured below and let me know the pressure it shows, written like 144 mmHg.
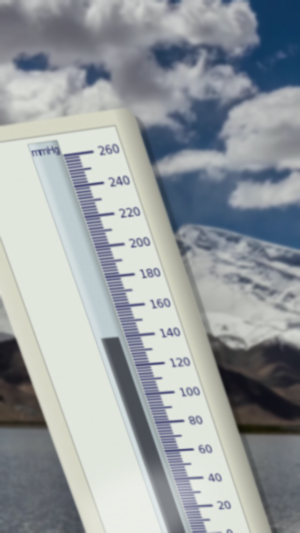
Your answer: 140 mmHg
